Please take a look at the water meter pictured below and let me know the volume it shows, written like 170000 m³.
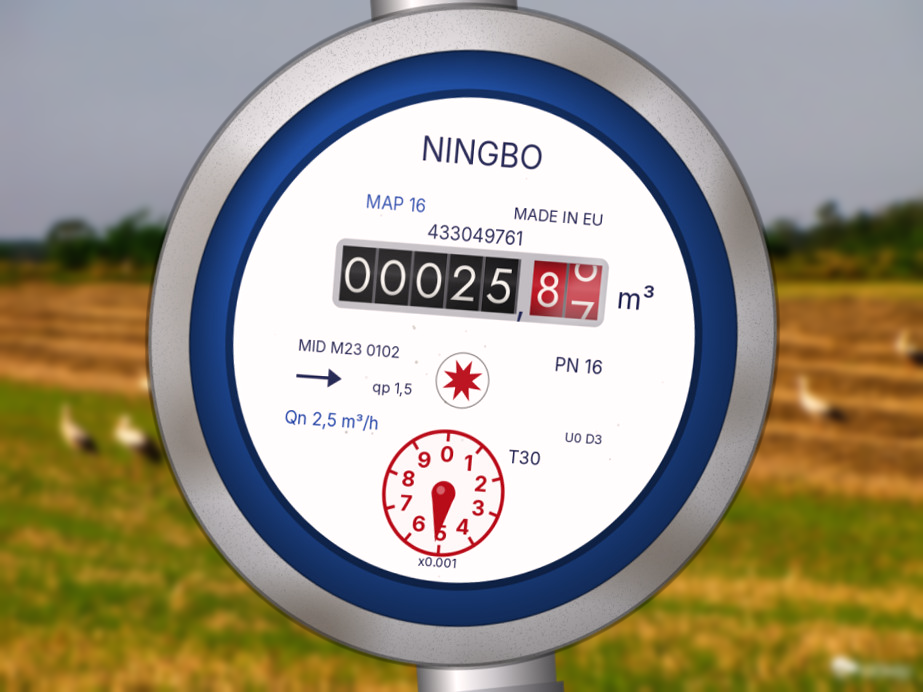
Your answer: 25.865 m³
